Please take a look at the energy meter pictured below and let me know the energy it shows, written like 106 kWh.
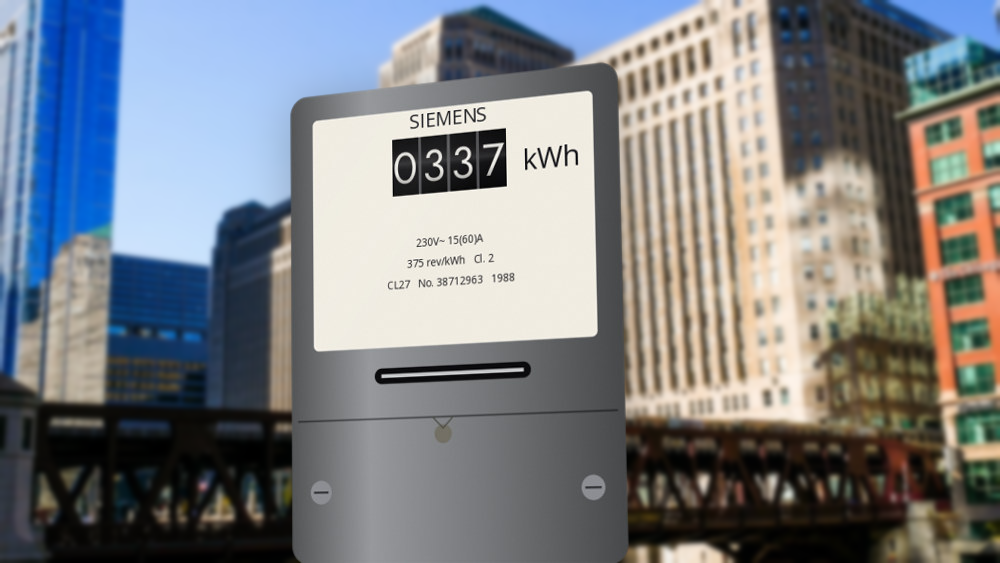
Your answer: 337 kWh
